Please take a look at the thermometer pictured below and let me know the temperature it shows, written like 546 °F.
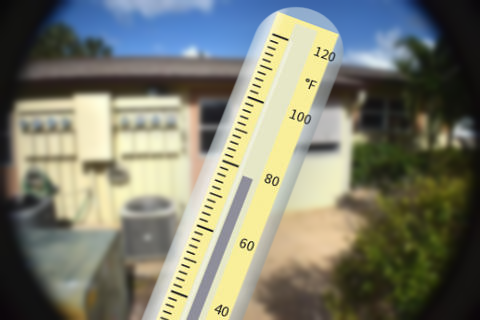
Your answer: 78 °F
